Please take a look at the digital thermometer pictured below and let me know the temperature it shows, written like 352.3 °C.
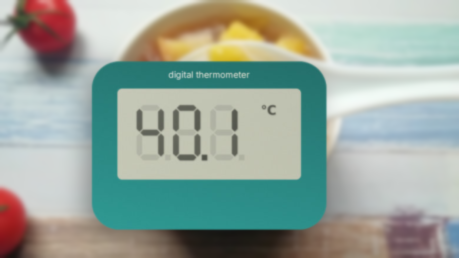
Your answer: 40.1 °C
